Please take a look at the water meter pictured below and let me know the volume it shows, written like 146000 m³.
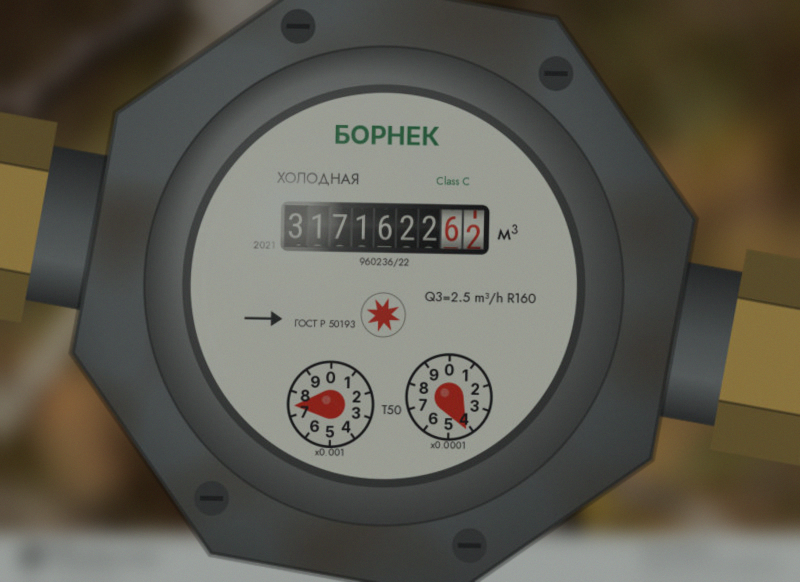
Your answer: 3171622.6174 m³
